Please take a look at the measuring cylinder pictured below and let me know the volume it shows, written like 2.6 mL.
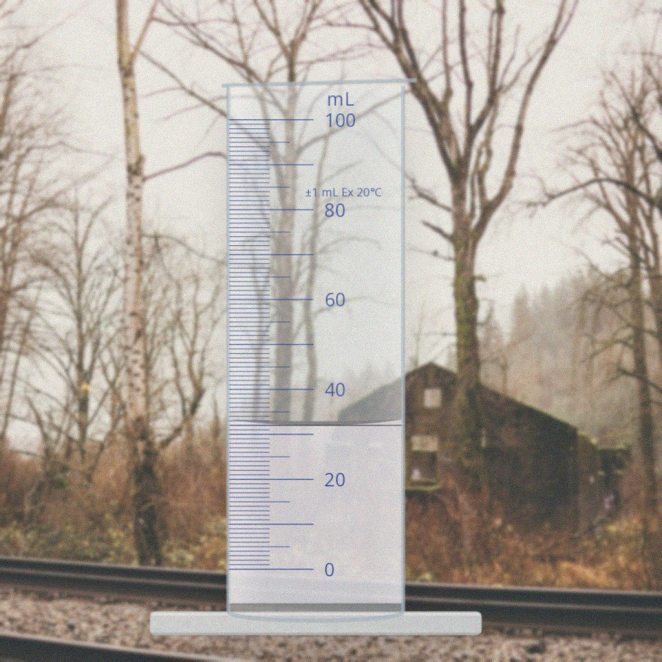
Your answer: 32 mL
